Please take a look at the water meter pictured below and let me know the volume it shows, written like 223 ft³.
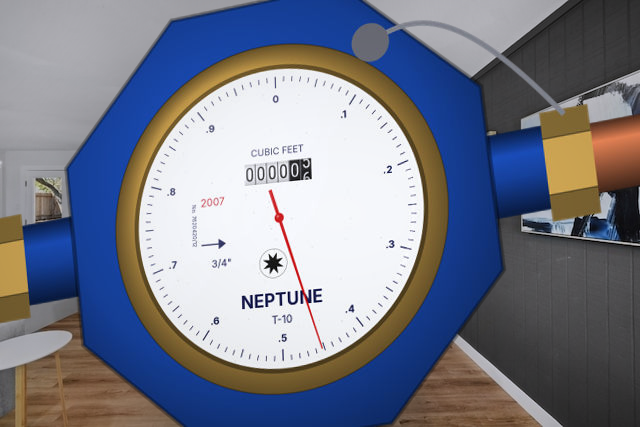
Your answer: 5.45 ft³
